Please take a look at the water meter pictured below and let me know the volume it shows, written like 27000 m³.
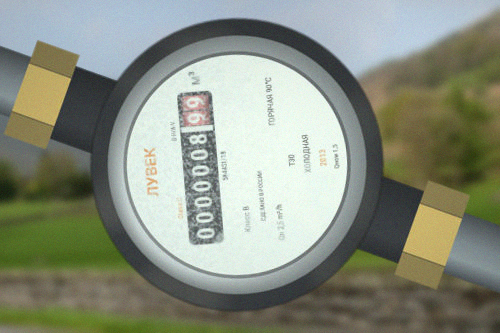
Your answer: 8.99 m³
